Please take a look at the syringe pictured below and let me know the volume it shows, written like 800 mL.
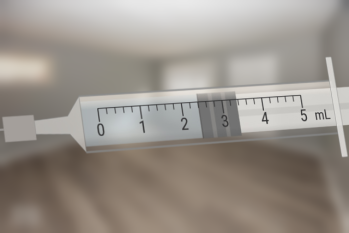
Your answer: 2.4 mL
